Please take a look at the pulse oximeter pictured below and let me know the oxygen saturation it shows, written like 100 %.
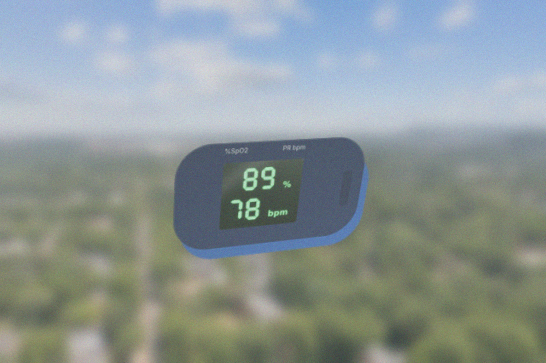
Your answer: 89 %
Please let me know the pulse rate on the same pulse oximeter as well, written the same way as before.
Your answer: 78 bpm
